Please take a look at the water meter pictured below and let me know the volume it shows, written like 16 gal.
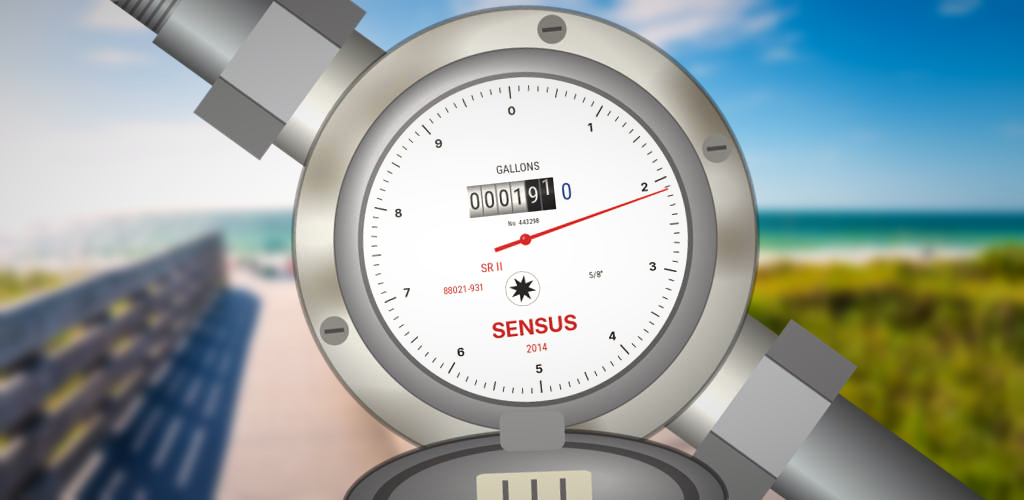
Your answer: 1912.1 gal
